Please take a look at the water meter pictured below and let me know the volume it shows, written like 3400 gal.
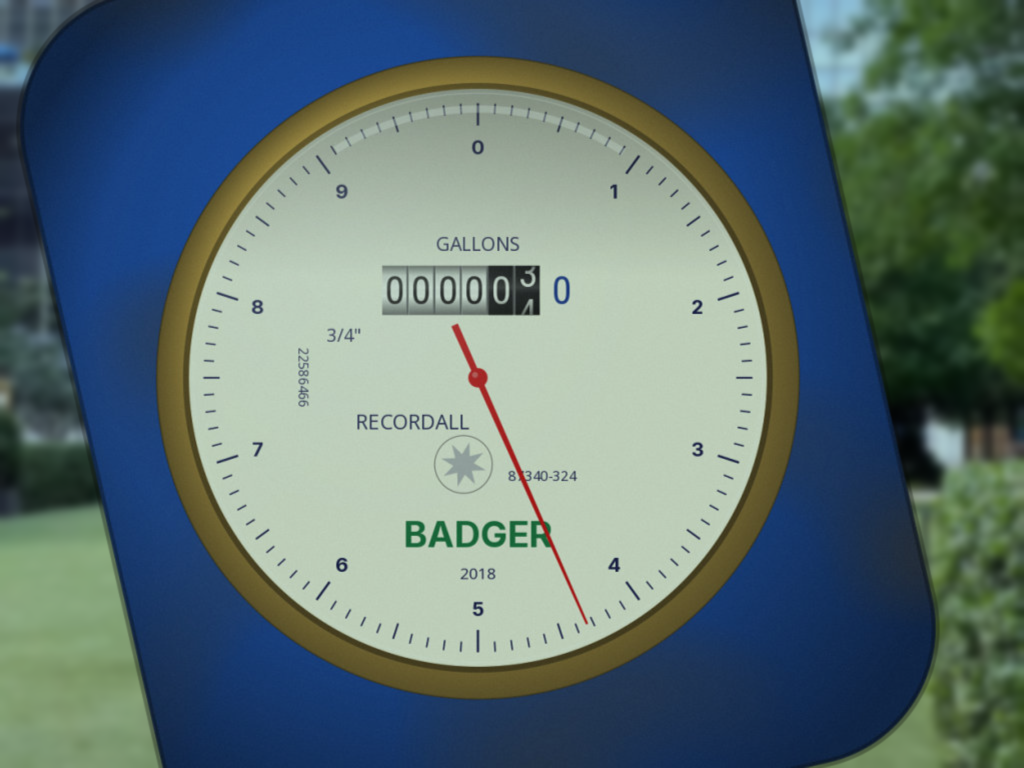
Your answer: 34.3 gal
